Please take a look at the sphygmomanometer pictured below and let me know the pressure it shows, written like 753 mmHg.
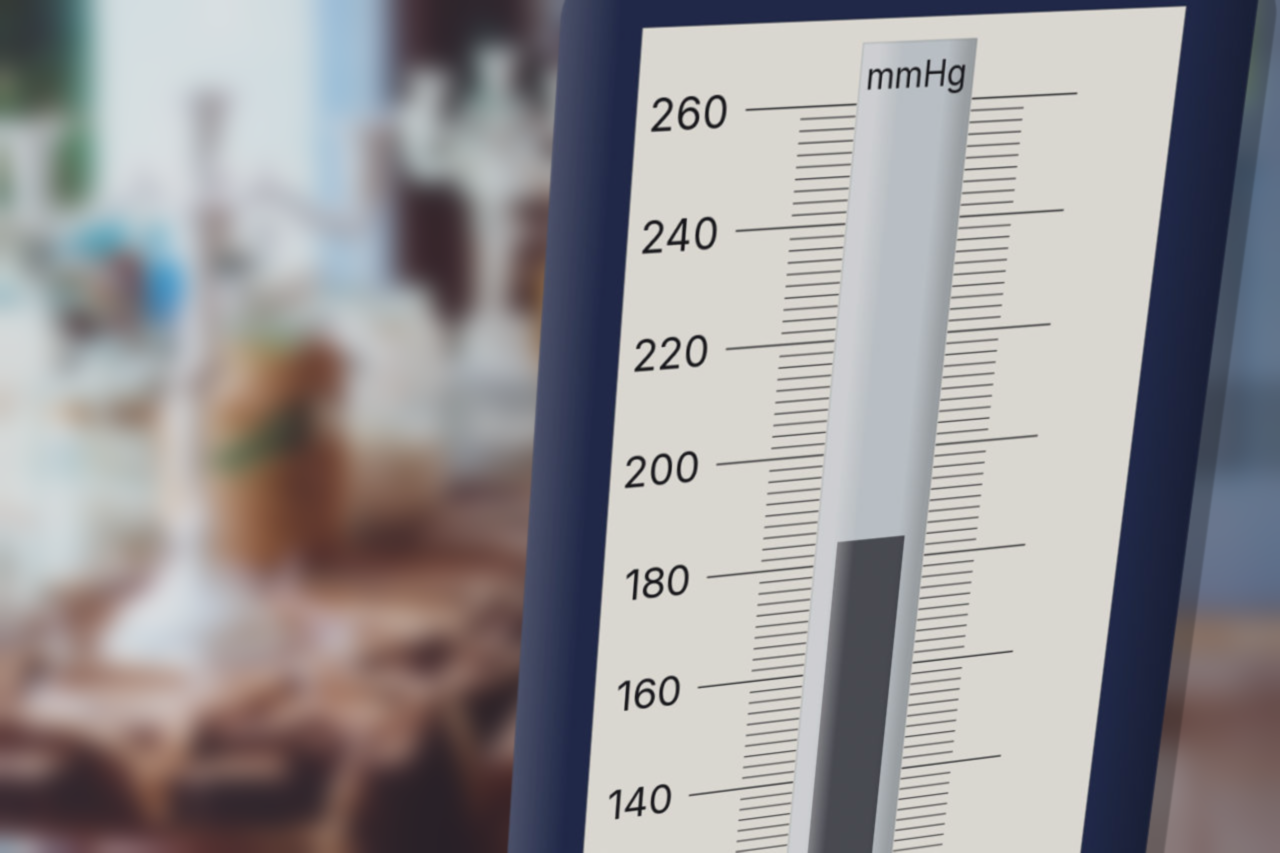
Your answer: 184 mmHg
